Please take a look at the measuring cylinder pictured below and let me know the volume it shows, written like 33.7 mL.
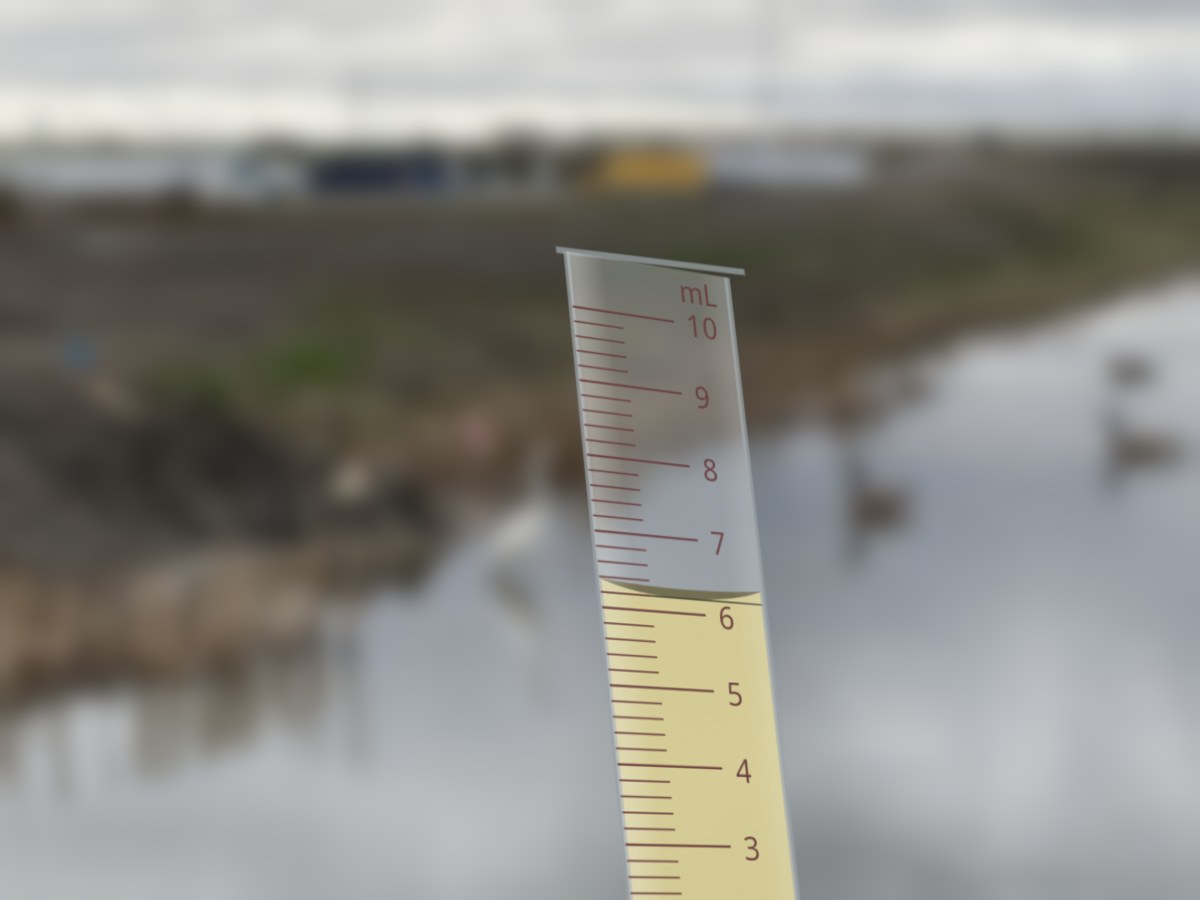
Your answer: 6.2 mL
